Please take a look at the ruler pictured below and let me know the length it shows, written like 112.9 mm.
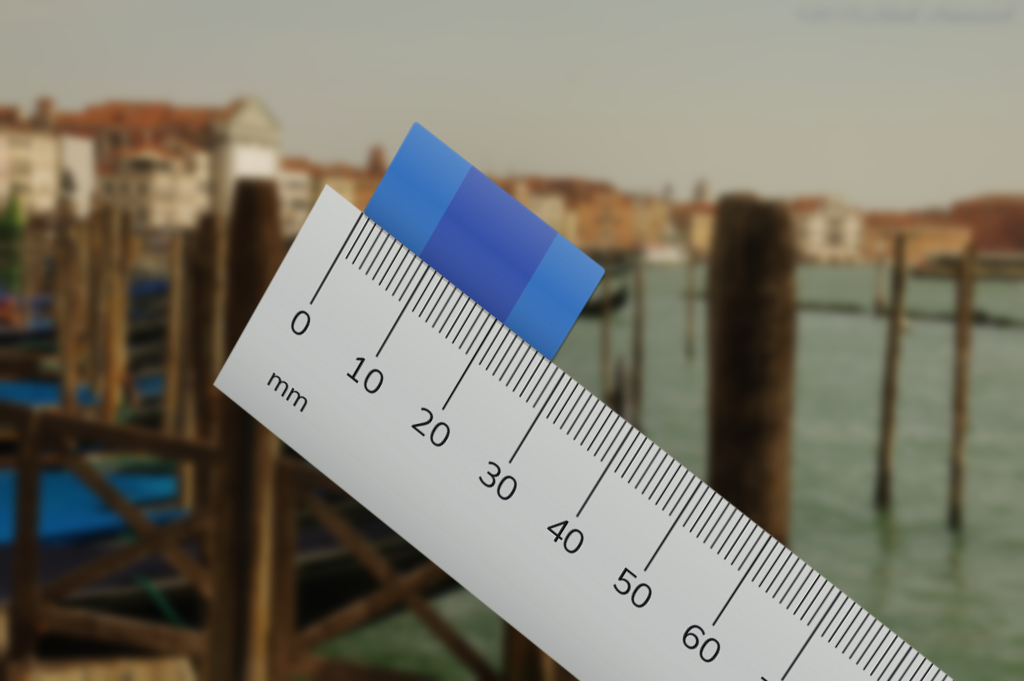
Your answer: 28 mm
